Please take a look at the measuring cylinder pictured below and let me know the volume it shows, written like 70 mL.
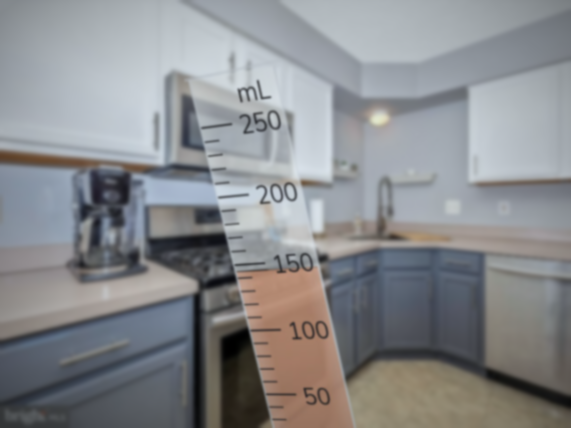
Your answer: 145 mL
